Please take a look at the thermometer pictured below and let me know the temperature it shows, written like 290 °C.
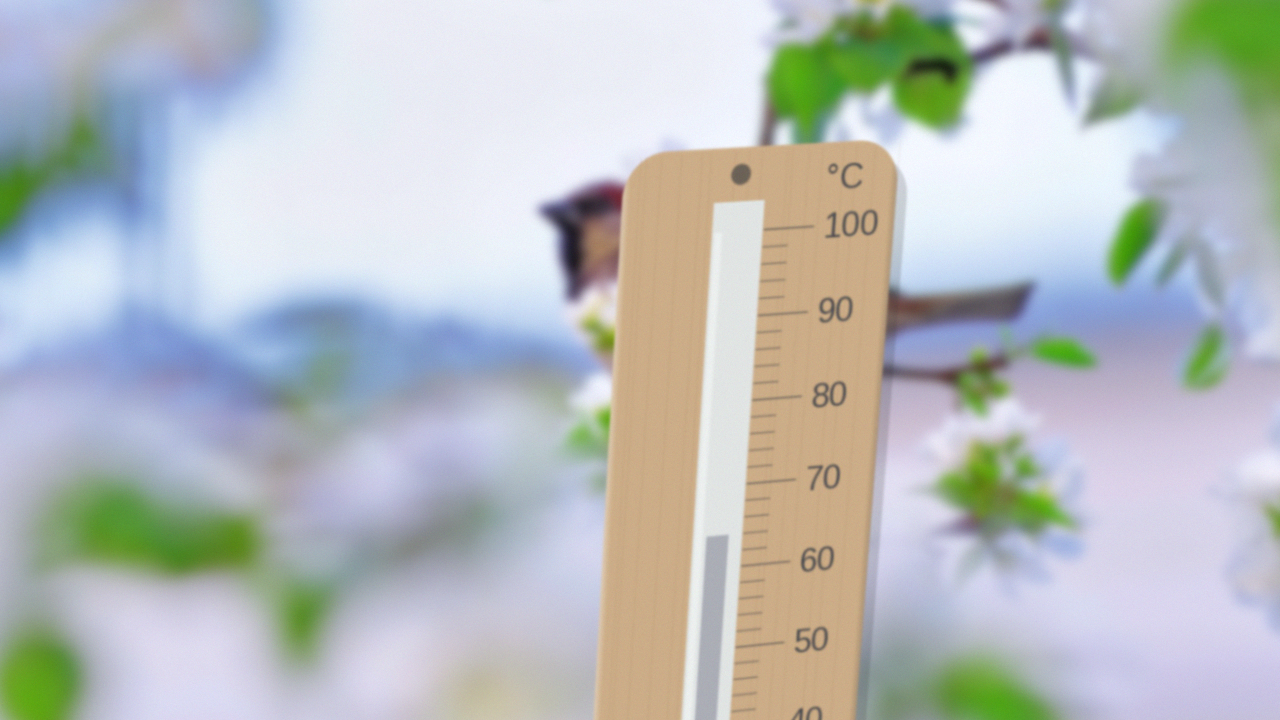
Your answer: 64 °C
